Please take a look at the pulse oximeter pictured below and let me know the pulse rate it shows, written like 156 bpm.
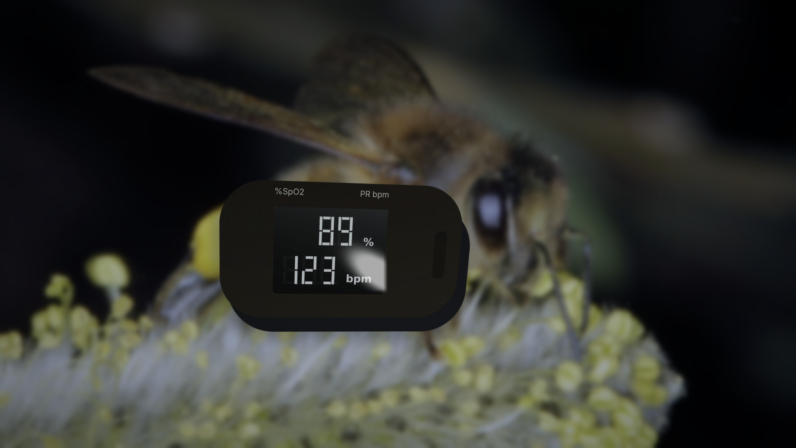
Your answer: 123 bpm
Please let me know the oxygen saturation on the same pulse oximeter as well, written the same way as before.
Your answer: 89 %
